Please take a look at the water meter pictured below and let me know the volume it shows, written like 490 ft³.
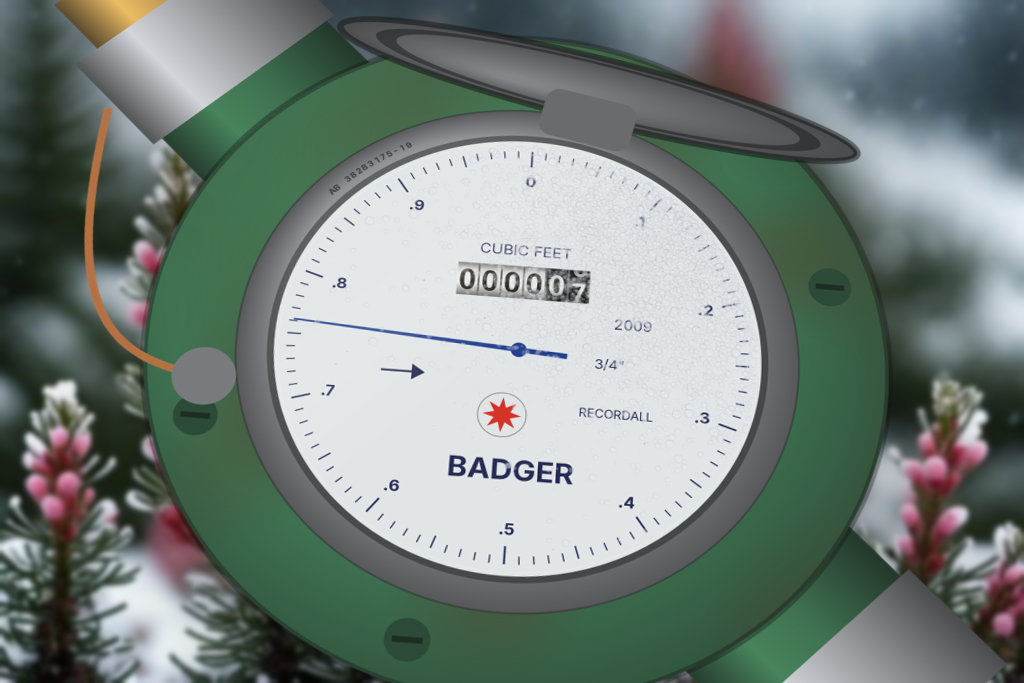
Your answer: 6.76 ft³
